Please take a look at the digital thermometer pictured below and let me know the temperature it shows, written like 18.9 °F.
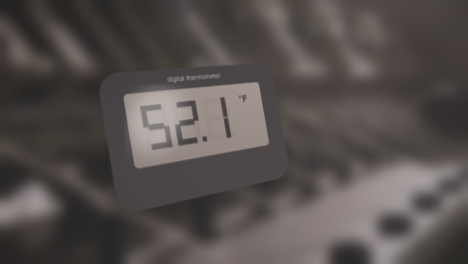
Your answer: 52.1 °F
